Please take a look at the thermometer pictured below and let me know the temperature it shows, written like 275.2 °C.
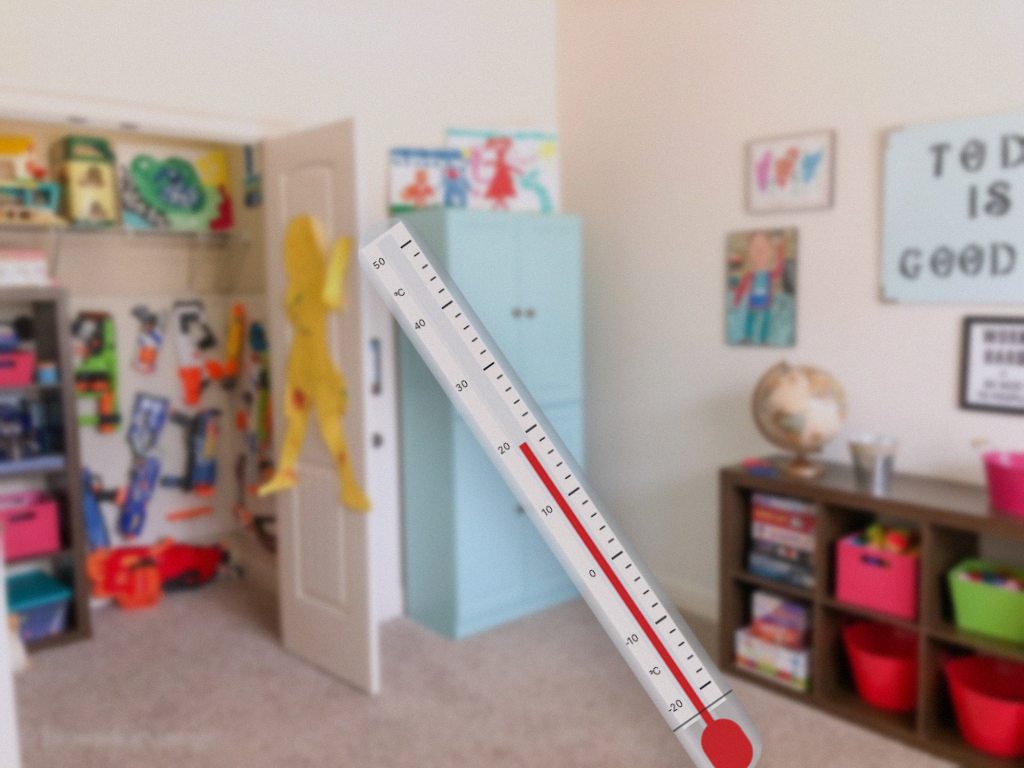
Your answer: 19 °C
